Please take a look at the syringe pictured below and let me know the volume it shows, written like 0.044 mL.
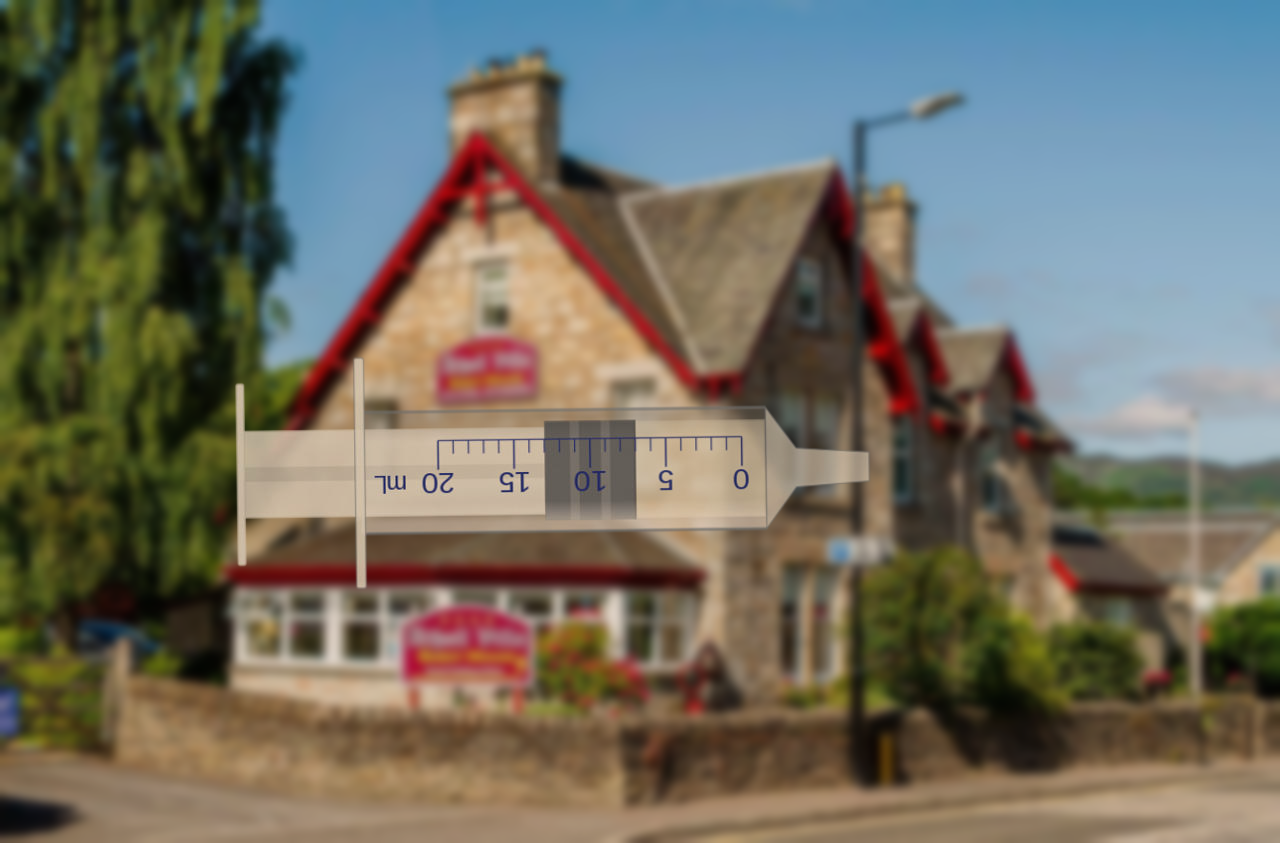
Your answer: 7 mL
